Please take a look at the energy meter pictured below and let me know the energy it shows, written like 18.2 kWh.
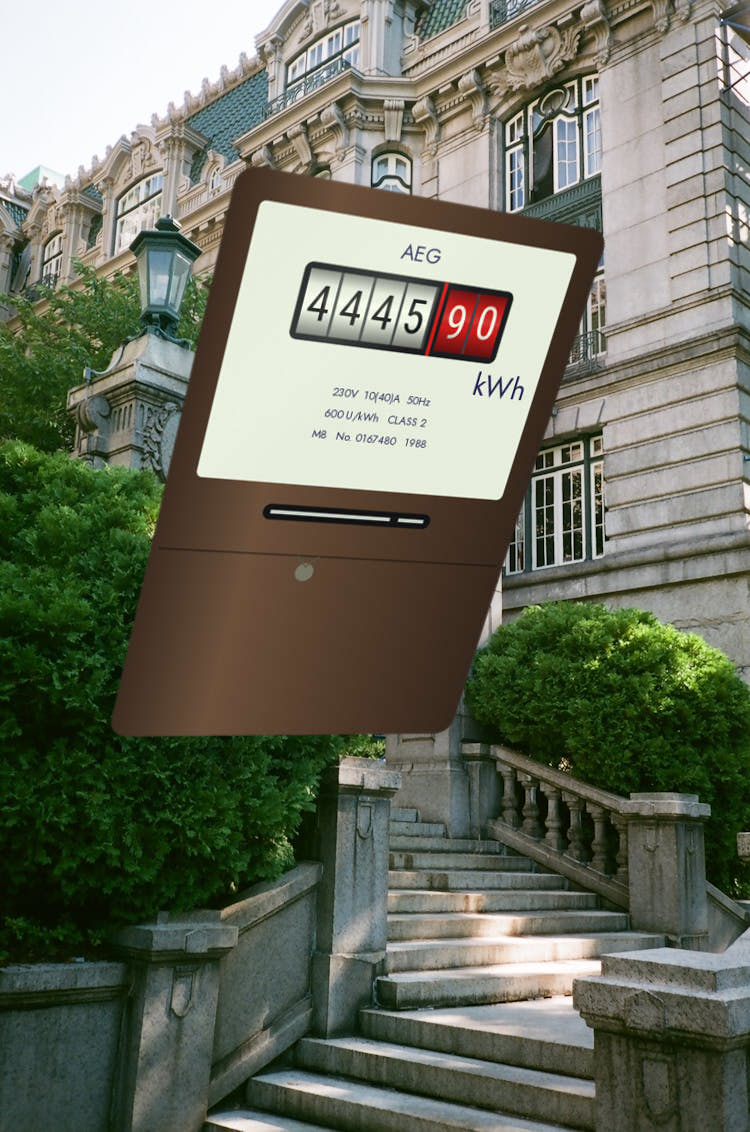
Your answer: 4445.90 kWh
